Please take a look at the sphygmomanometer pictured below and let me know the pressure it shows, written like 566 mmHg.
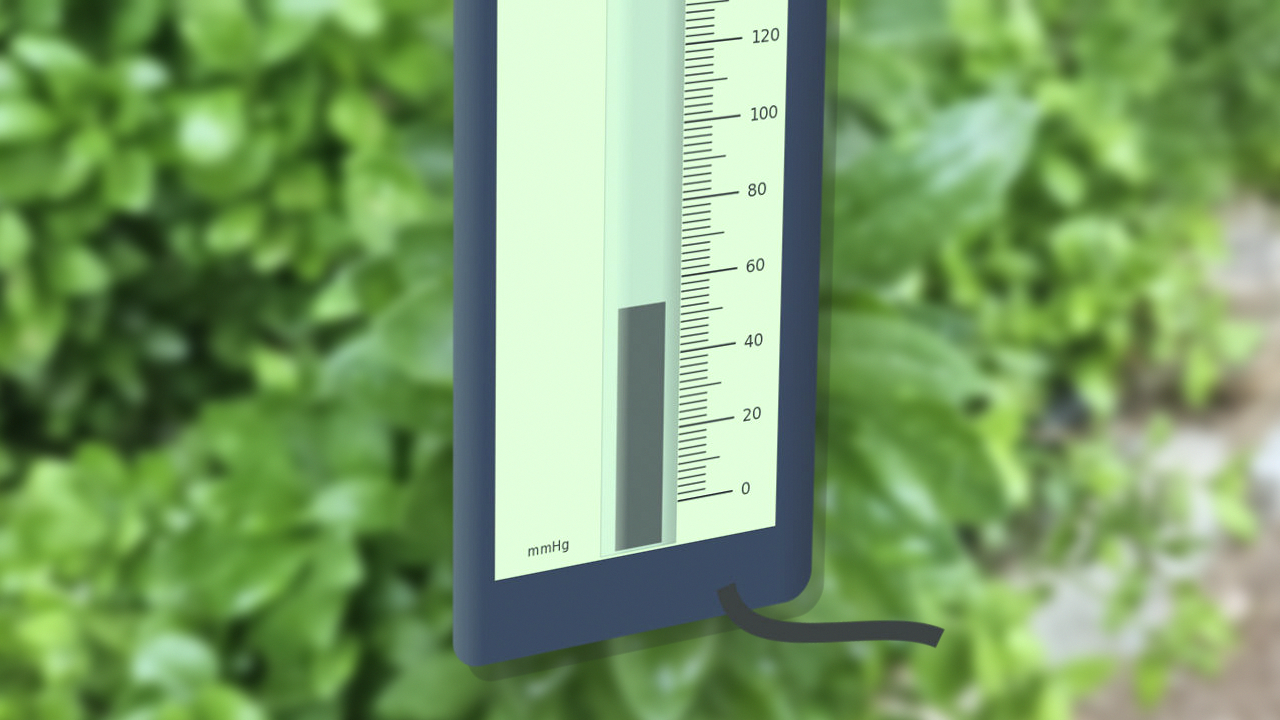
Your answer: 54 mmHg
